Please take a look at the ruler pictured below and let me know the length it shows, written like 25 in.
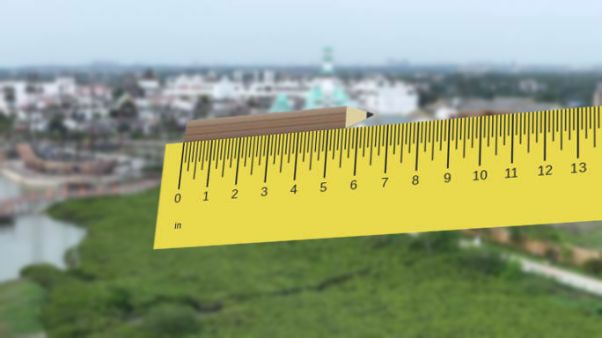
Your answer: 6.5 in
